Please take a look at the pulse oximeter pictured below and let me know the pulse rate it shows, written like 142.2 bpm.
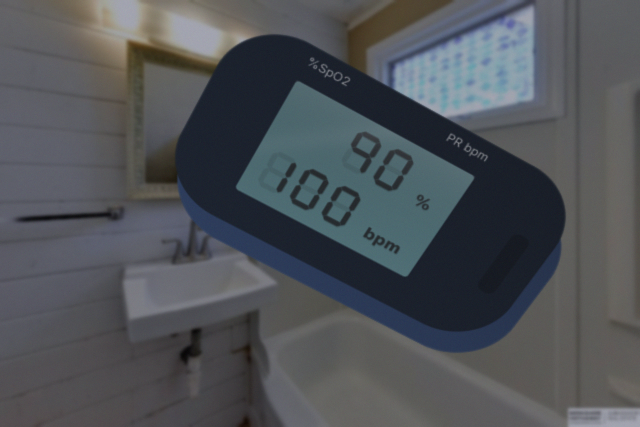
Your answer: 100 bpm
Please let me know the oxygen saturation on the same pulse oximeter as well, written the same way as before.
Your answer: 90 %
